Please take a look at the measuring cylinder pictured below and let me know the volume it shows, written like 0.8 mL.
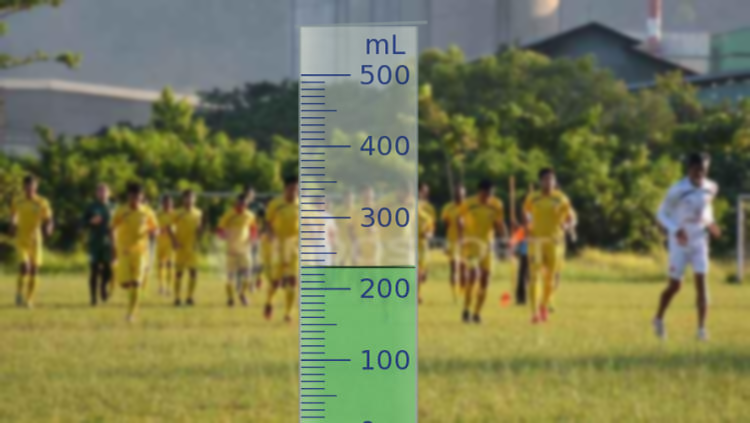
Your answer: 230 mL
